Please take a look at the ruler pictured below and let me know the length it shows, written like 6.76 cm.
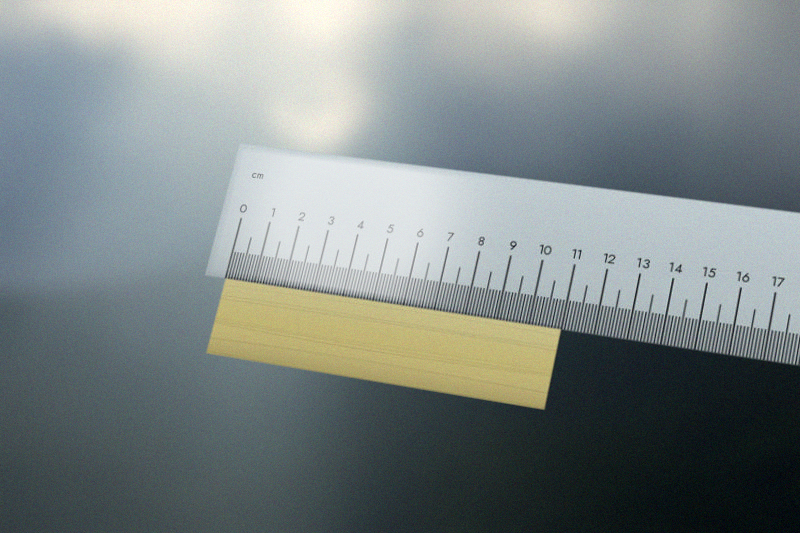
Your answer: 11 cm
